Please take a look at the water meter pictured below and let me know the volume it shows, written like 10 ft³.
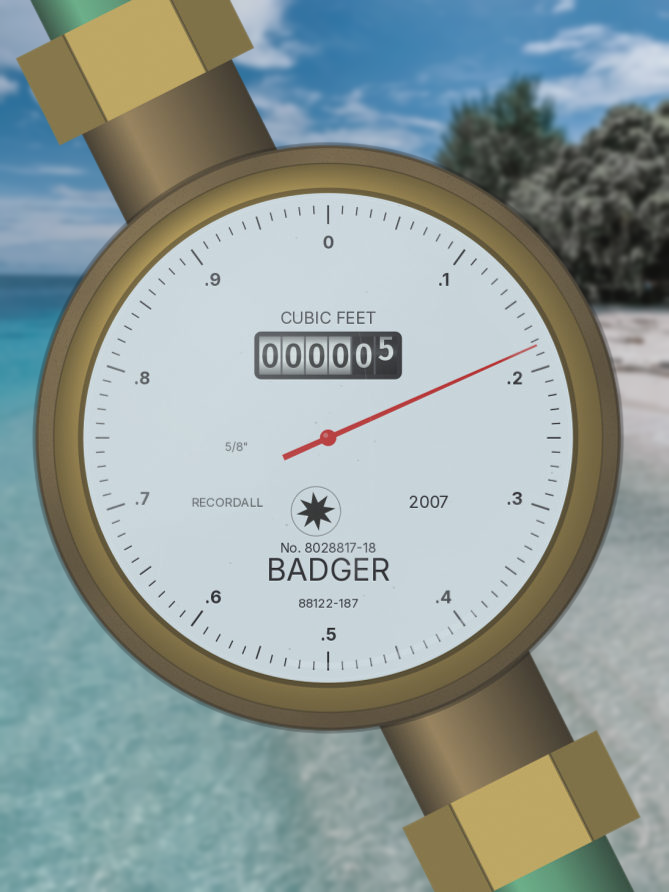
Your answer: 5.18 ft³
